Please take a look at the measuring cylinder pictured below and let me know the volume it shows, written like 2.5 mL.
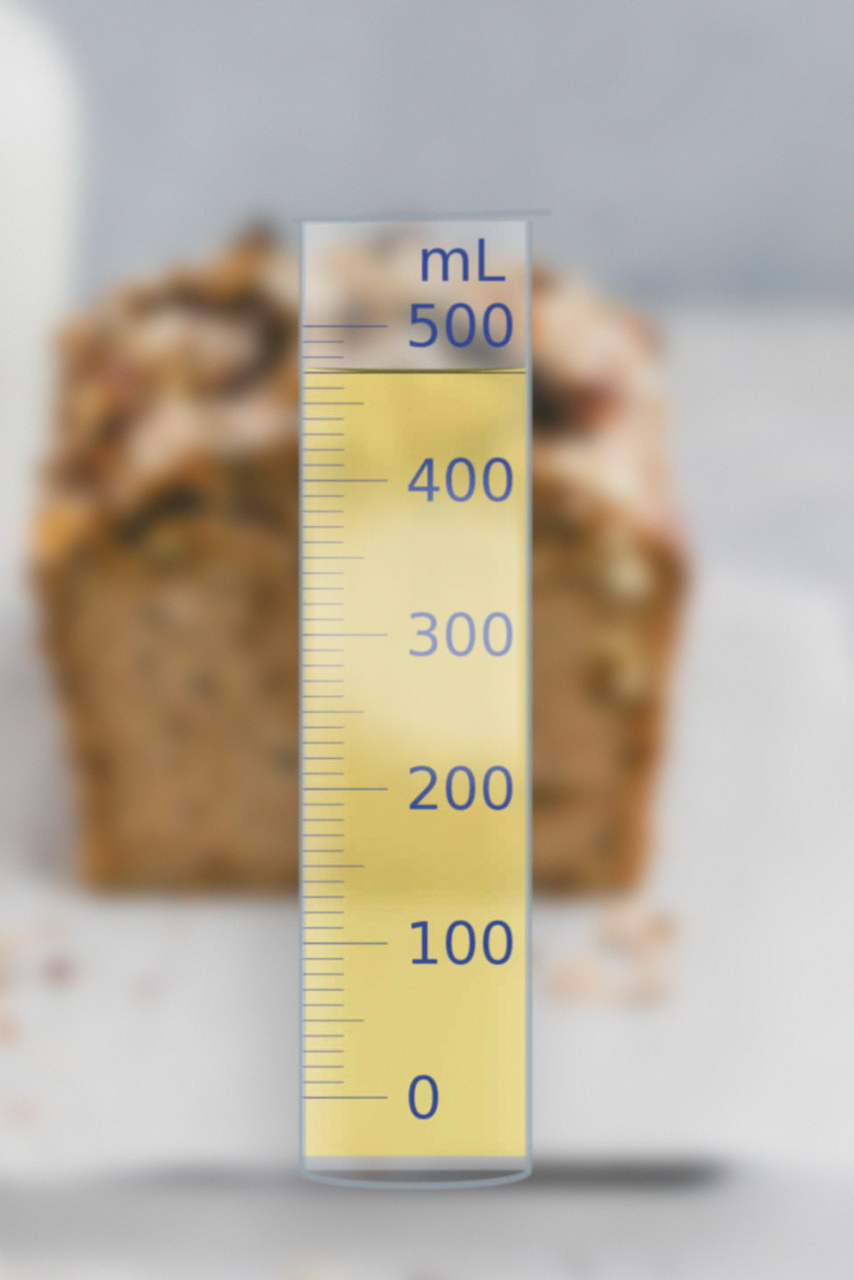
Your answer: 470 mL
